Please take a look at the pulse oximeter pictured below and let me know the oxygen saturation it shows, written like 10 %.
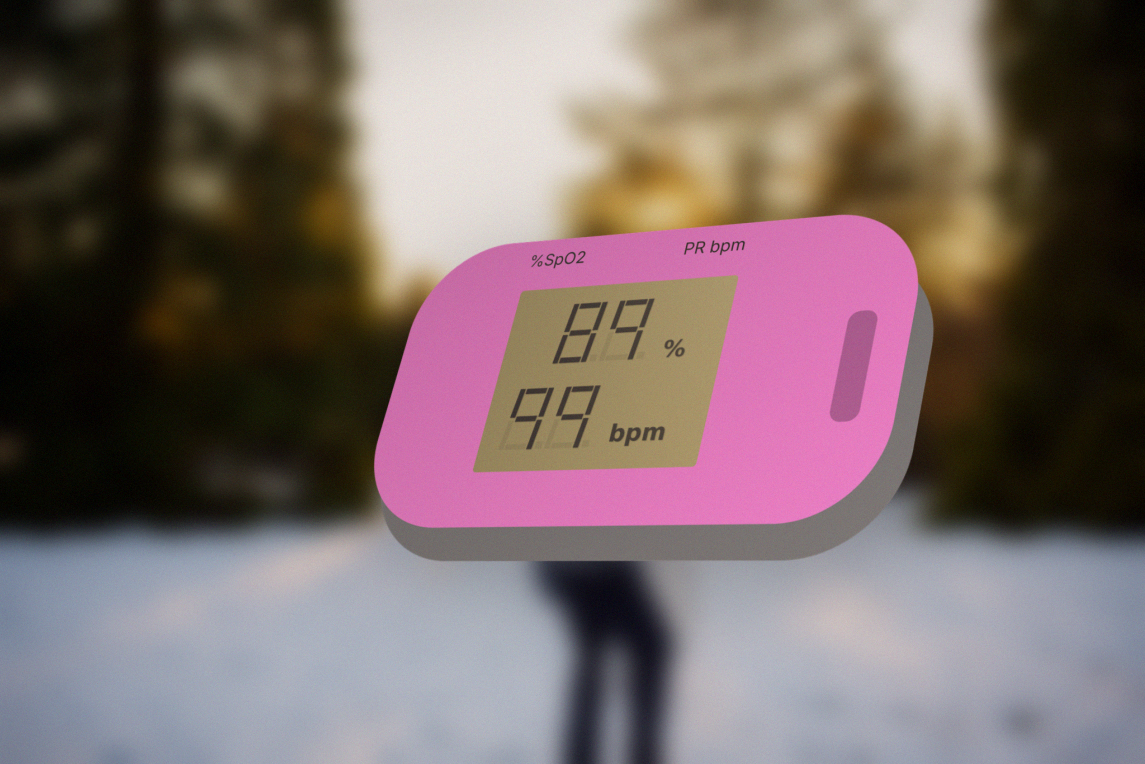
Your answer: 89 %
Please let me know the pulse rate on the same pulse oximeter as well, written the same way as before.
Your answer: 99 bpm
